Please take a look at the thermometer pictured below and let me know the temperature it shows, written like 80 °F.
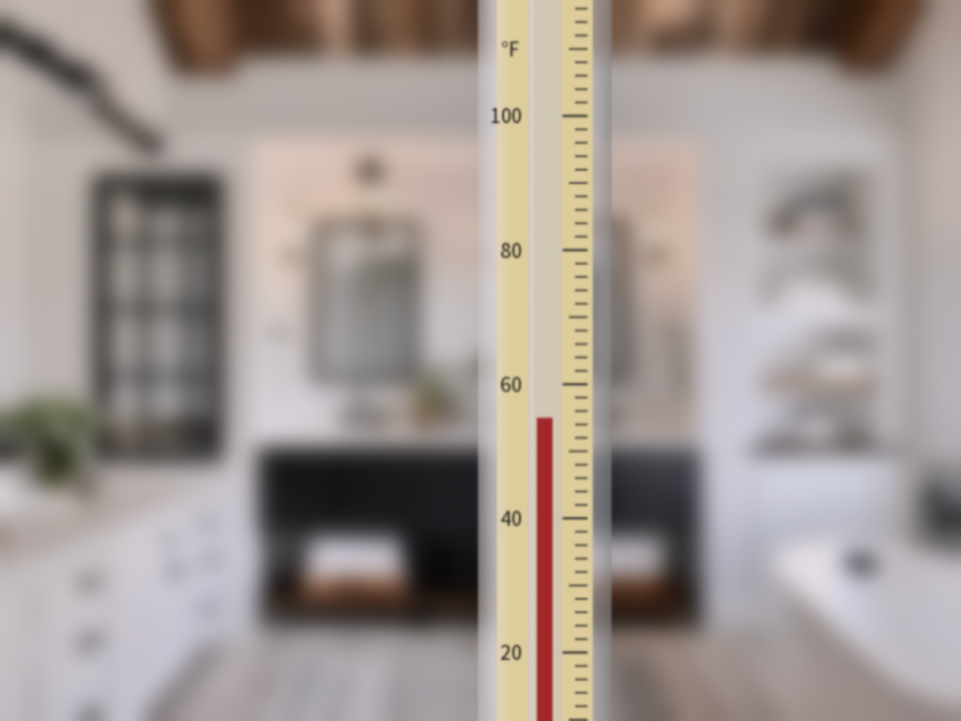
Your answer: 55 °F
